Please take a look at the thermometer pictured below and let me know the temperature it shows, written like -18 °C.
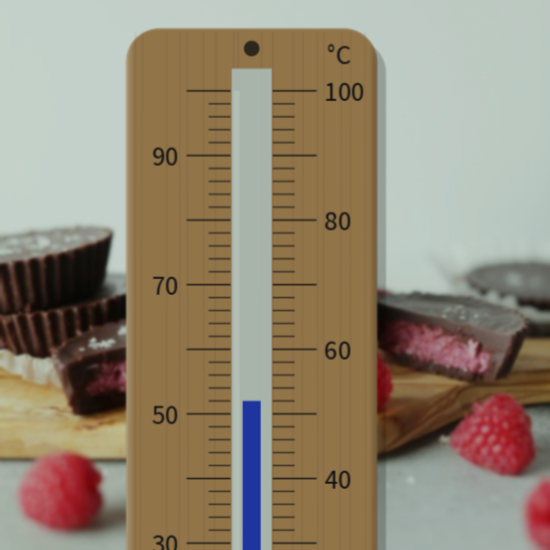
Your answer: 52 °C
